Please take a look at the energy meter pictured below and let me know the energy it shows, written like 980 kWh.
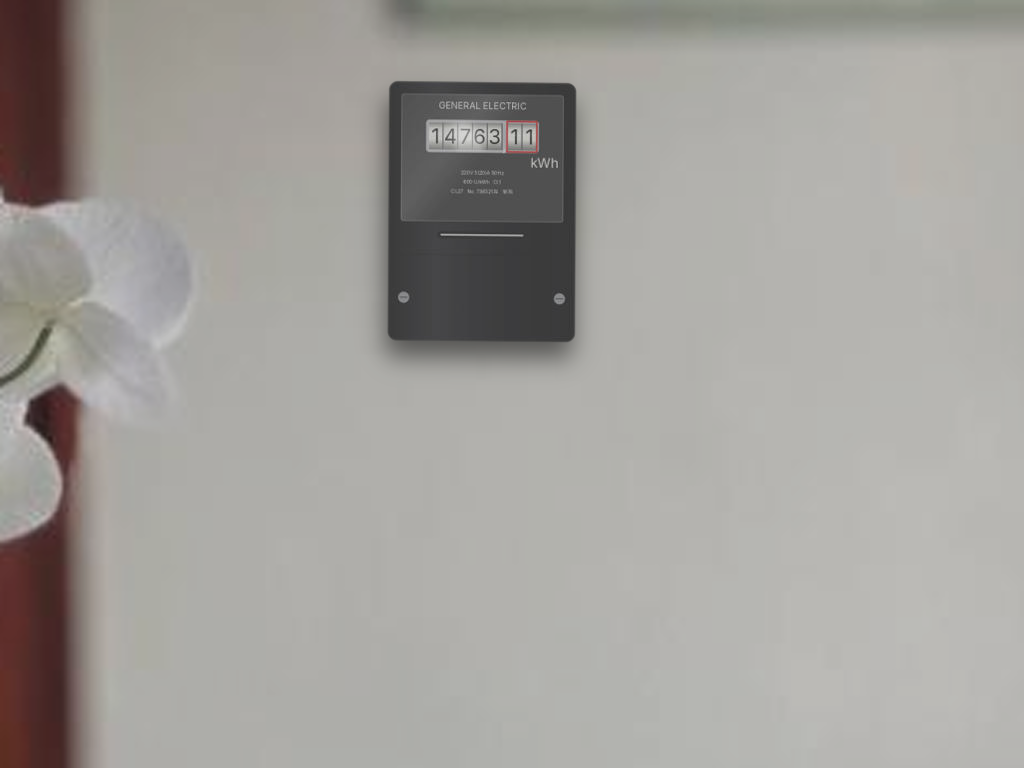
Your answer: 14763.11 kWh
